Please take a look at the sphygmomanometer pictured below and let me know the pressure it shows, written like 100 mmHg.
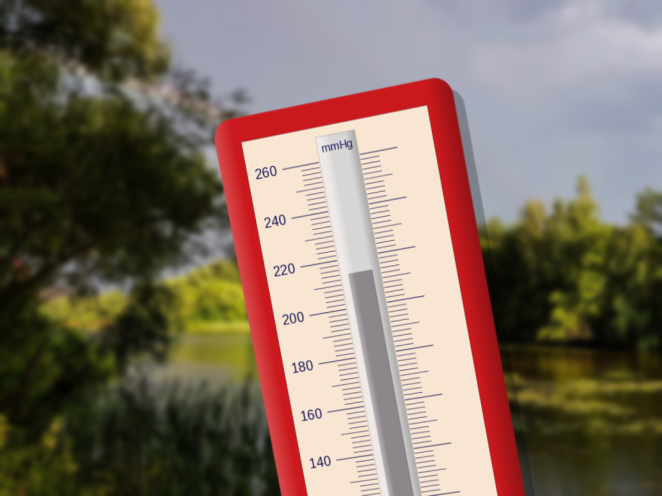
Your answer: 214 mmHg
